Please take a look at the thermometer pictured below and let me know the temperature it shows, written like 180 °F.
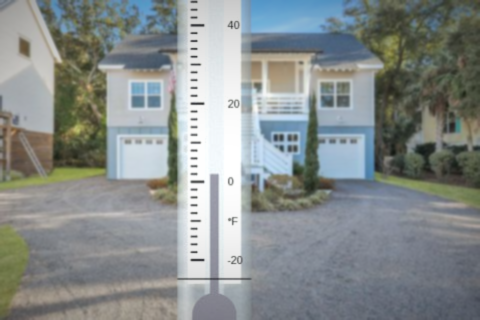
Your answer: 2 °F
